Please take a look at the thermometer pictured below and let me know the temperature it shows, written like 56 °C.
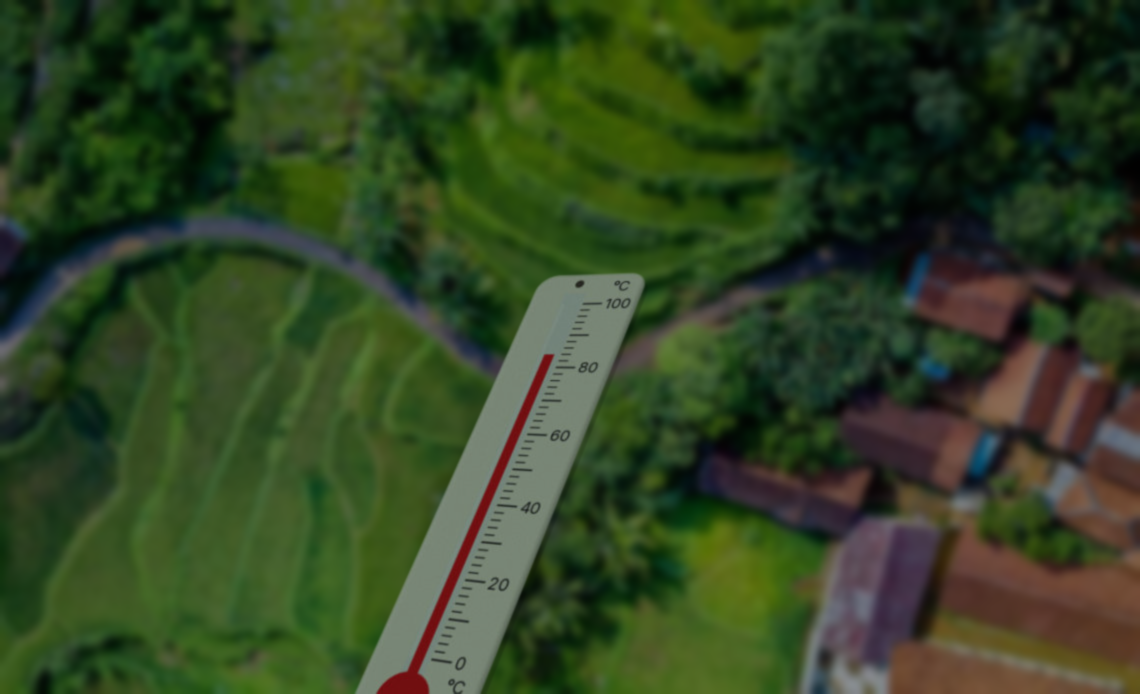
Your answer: 84 °C
